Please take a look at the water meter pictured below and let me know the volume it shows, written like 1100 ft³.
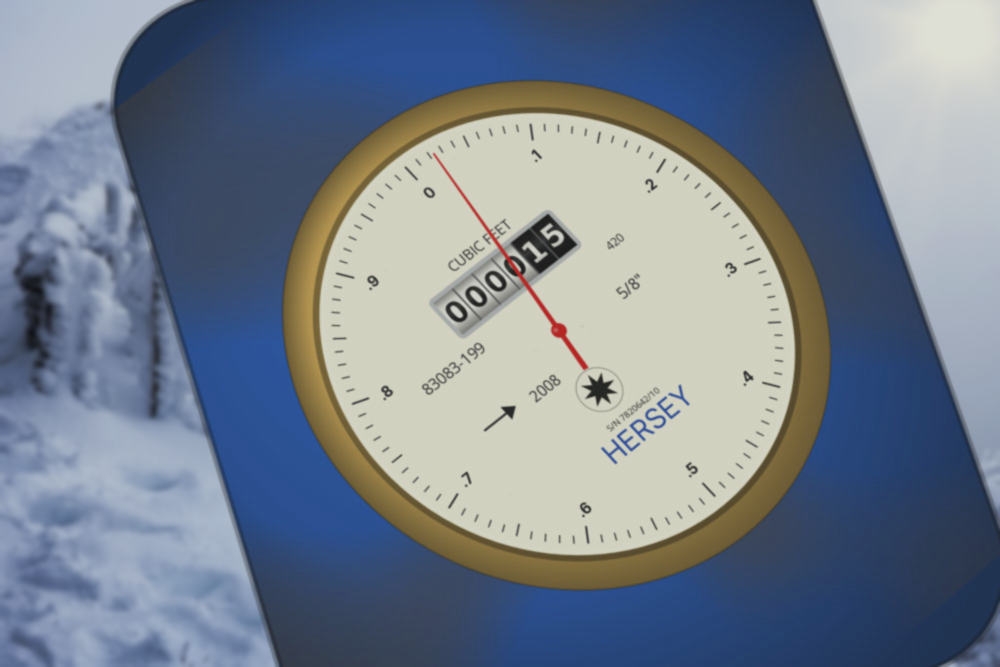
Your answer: 15.02 ft³
